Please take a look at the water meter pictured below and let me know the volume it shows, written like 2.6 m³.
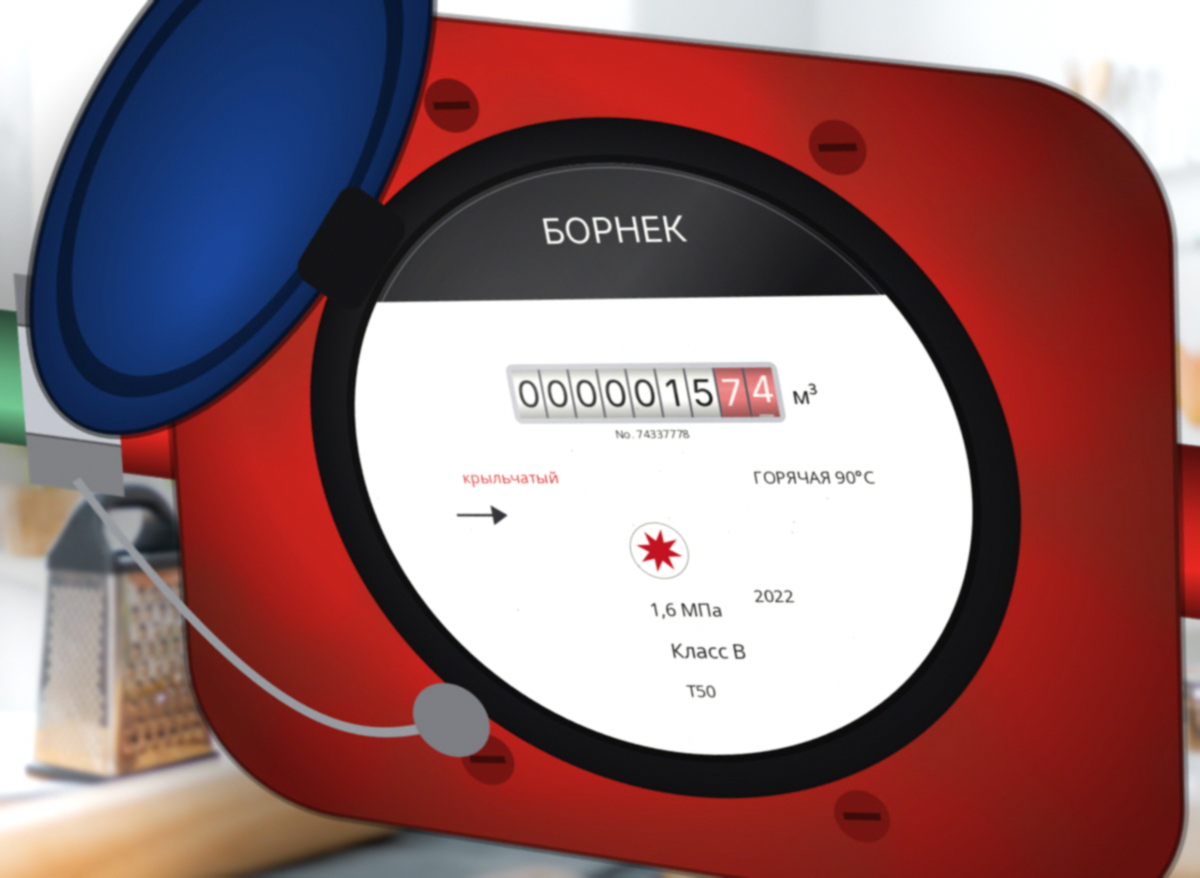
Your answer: 15.74 m³
